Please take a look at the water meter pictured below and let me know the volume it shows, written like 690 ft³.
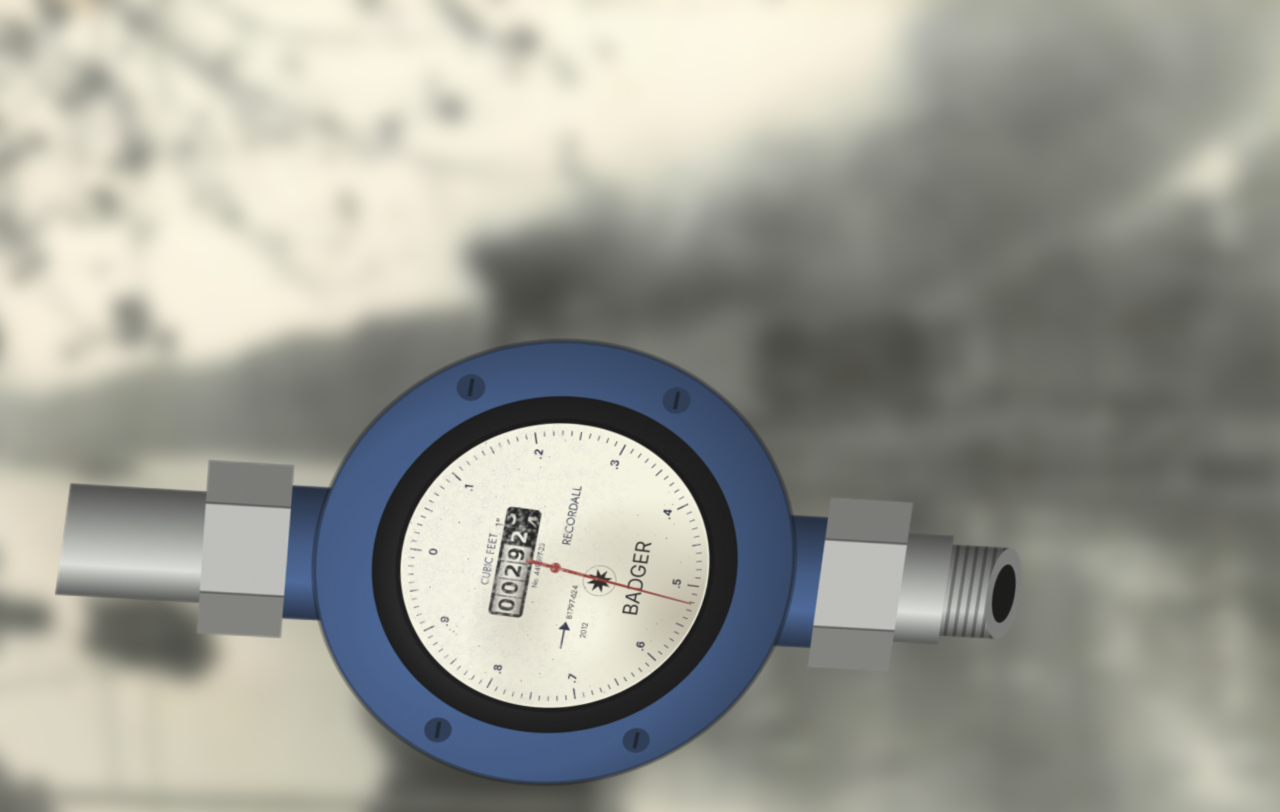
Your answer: 2923.52 ft³
